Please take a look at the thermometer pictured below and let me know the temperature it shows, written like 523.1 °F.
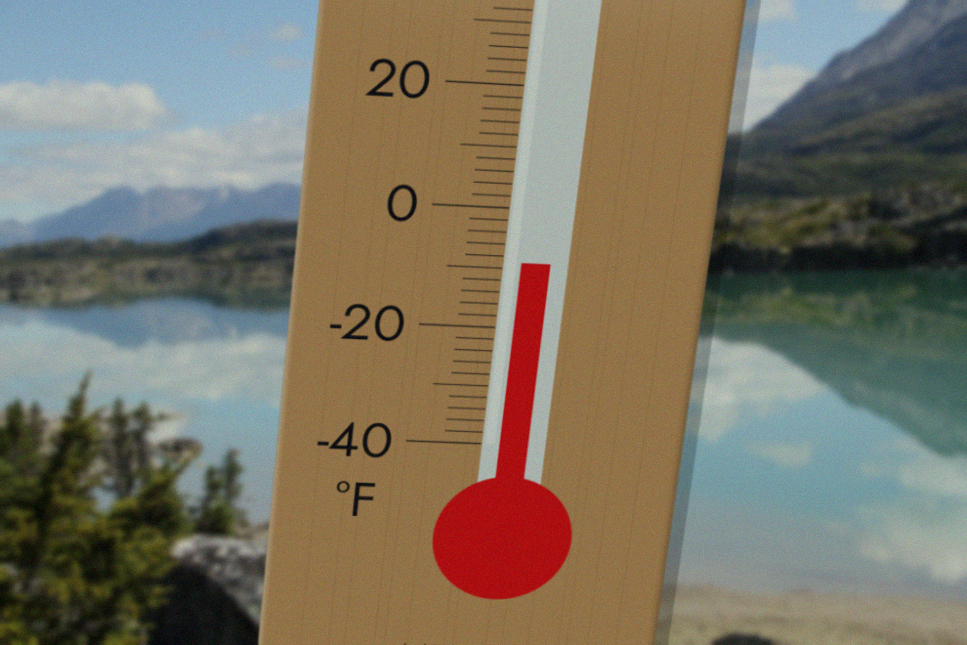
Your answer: -9 °F
